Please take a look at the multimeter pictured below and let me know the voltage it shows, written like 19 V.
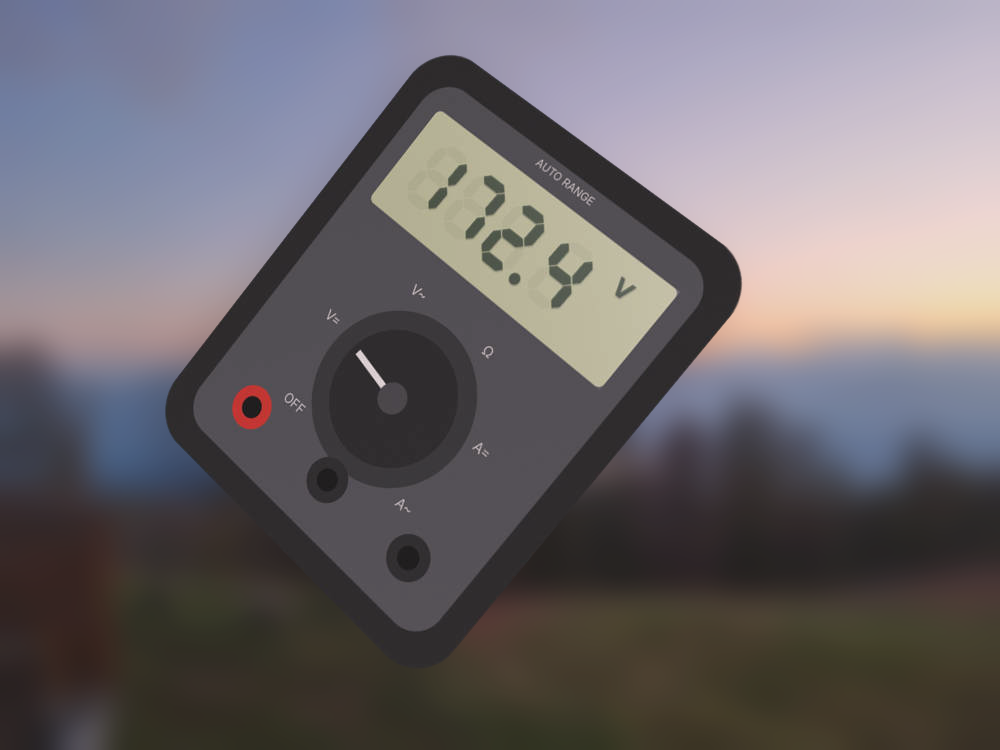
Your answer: 172.4 V
